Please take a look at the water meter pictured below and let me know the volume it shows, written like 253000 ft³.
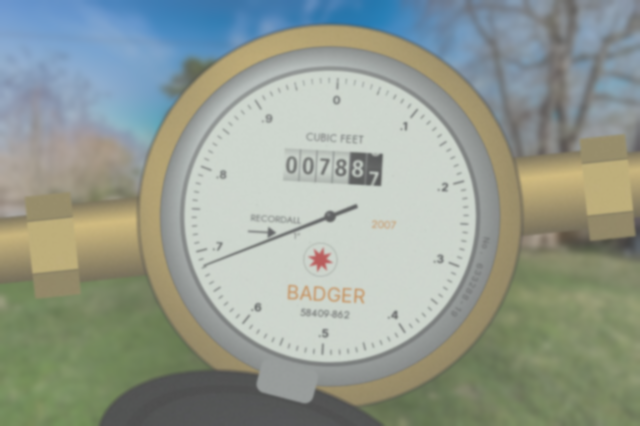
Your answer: 7886.68 ft³
